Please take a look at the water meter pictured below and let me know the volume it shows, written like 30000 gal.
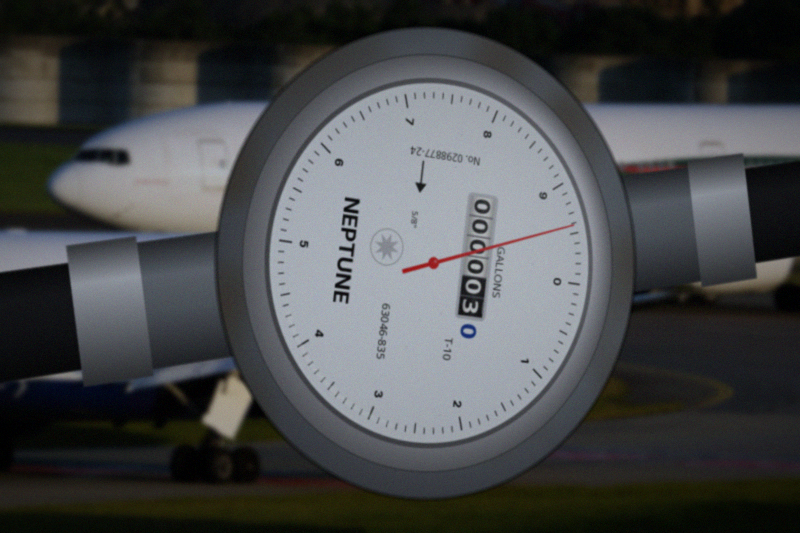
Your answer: 29.4 gal
